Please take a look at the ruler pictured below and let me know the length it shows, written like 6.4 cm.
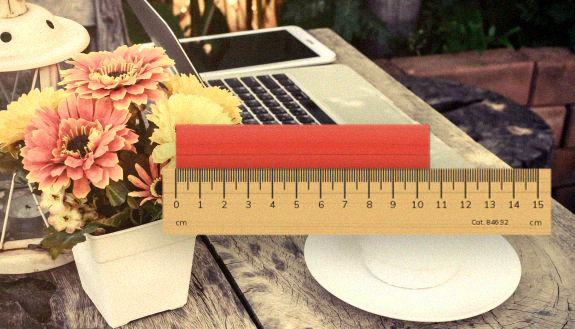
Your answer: 10.5 cm
